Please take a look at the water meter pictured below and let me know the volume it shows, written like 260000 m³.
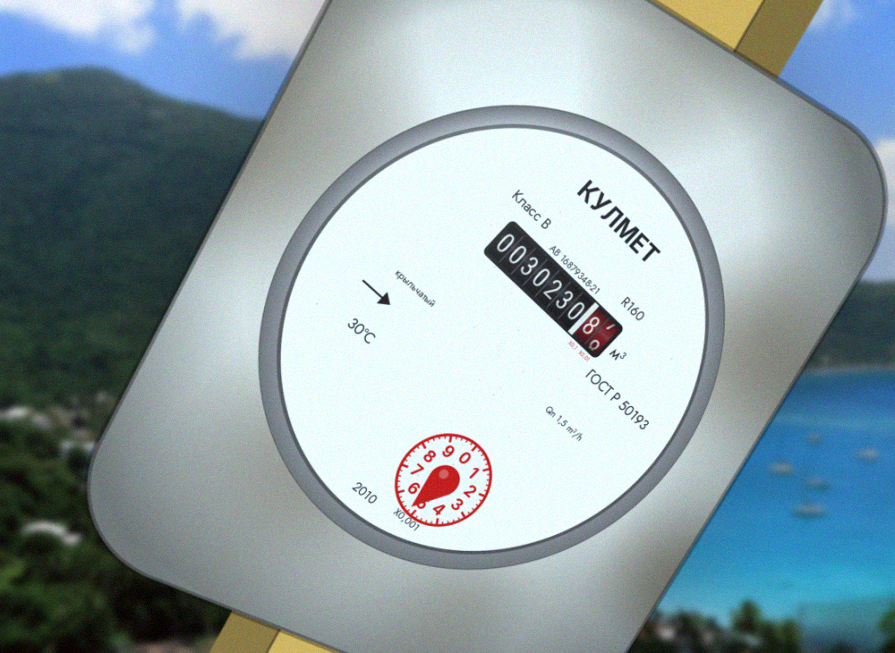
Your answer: 30230.875 m³
